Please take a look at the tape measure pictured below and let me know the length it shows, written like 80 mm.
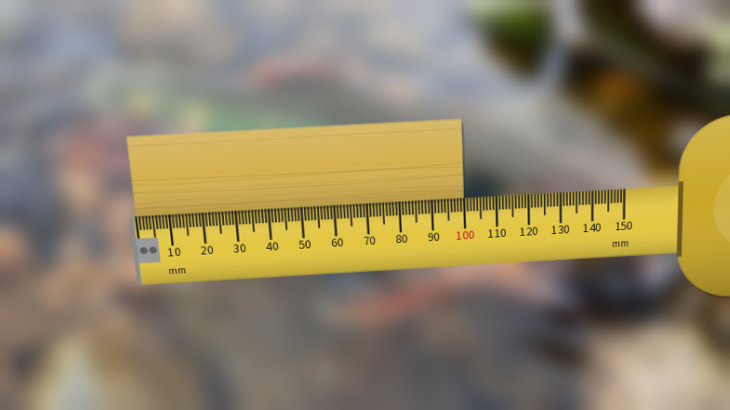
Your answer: 100 mm
